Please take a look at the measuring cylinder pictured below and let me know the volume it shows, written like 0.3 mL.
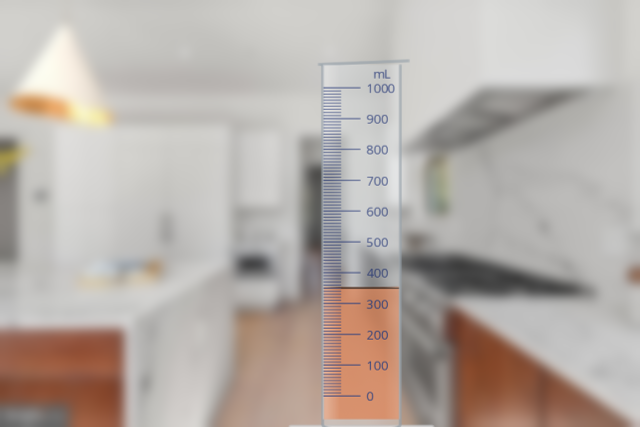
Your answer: 350 mL
